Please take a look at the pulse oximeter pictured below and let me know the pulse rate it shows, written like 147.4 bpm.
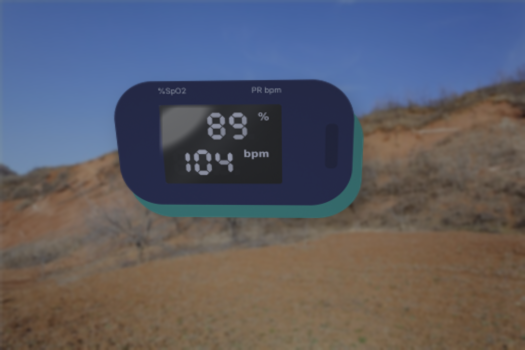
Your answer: 104 bpm
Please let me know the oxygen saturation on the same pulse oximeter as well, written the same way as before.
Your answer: 89 %
